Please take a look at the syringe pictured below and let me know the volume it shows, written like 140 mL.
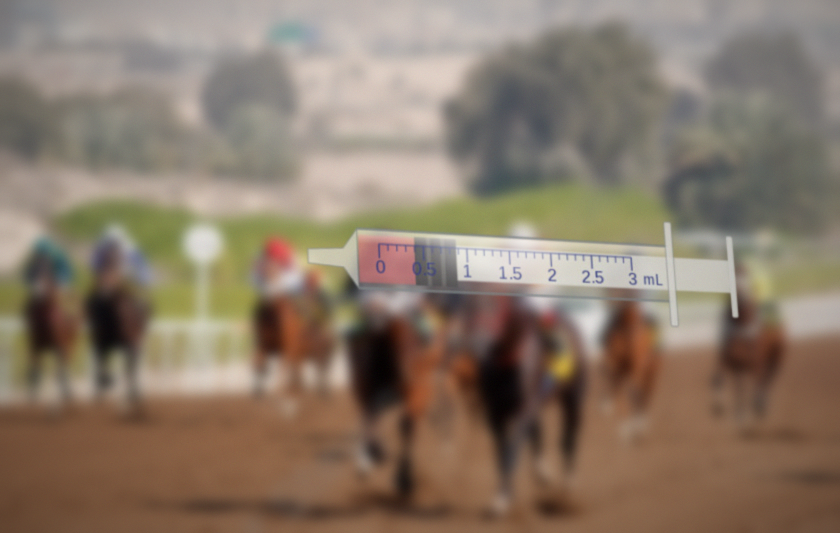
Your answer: 0.4 mL
